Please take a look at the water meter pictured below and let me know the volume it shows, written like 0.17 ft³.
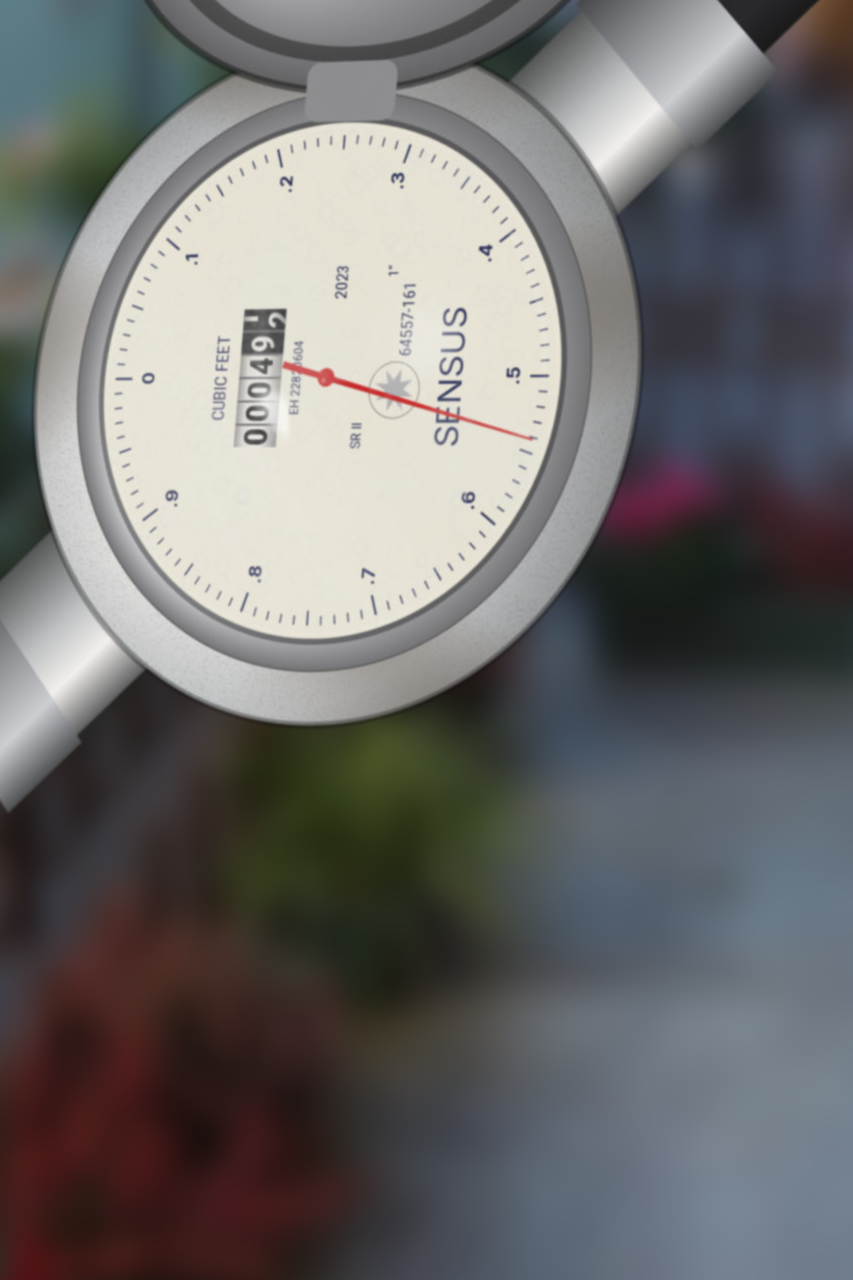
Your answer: 491.54 ft³
